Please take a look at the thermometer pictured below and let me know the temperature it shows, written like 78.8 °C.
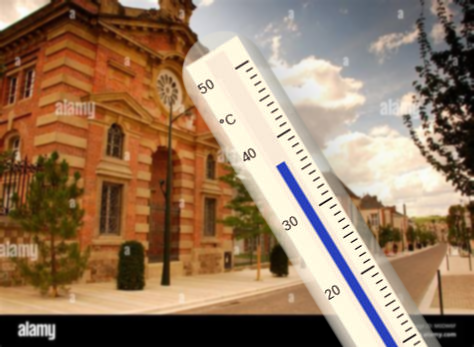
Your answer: 37 °C
